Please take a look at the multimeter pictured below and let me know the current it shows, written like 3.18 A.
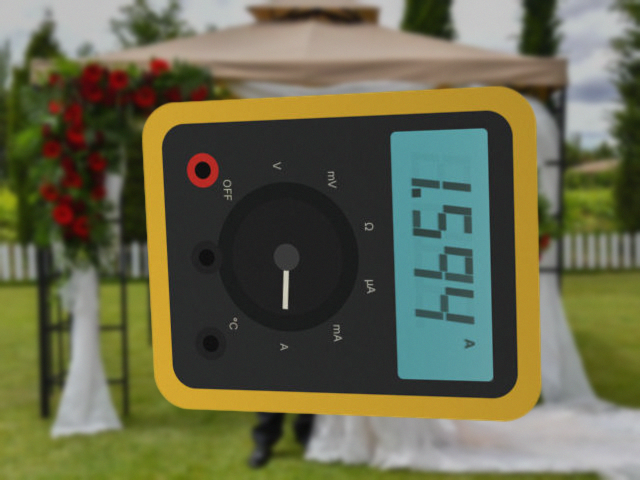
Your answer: 1.594 A
